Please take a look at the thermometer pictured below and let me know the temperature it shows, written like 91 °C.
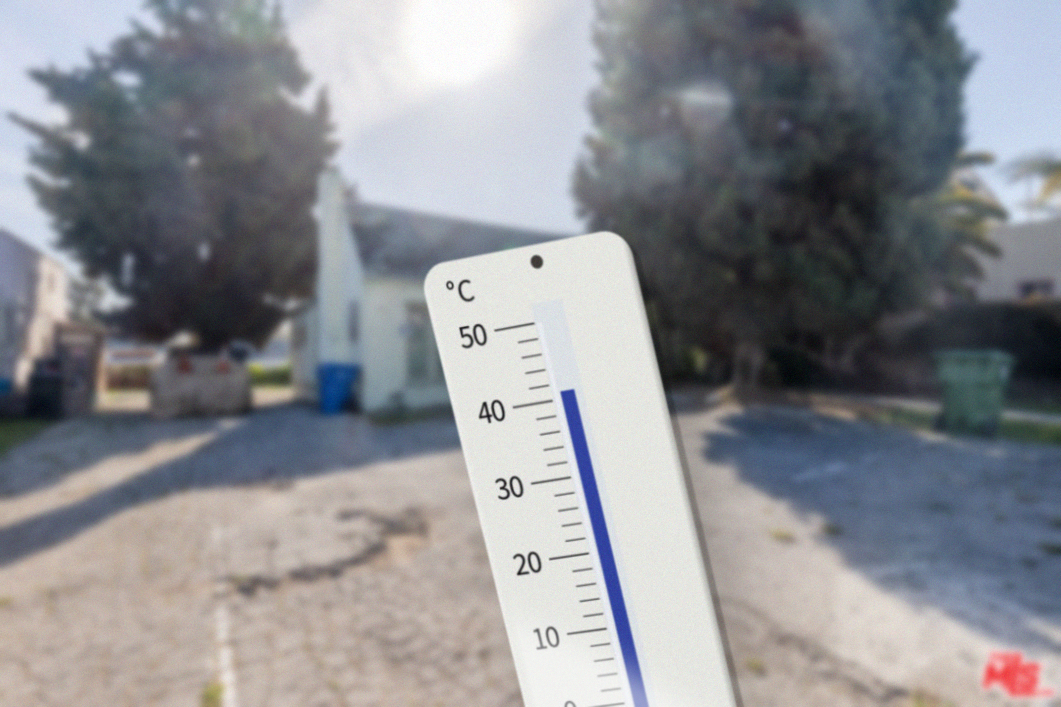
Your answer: 41 °C
